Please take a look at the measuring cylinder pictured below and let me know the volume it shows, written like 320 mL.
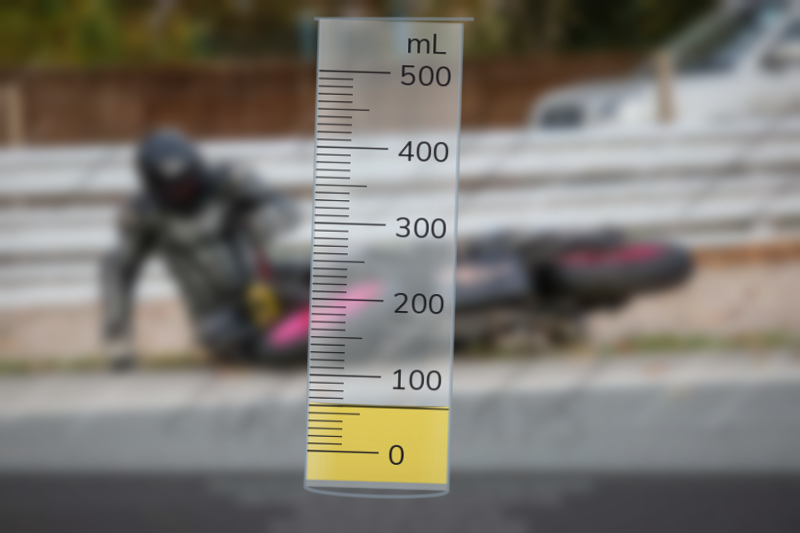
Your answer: 60 mL
